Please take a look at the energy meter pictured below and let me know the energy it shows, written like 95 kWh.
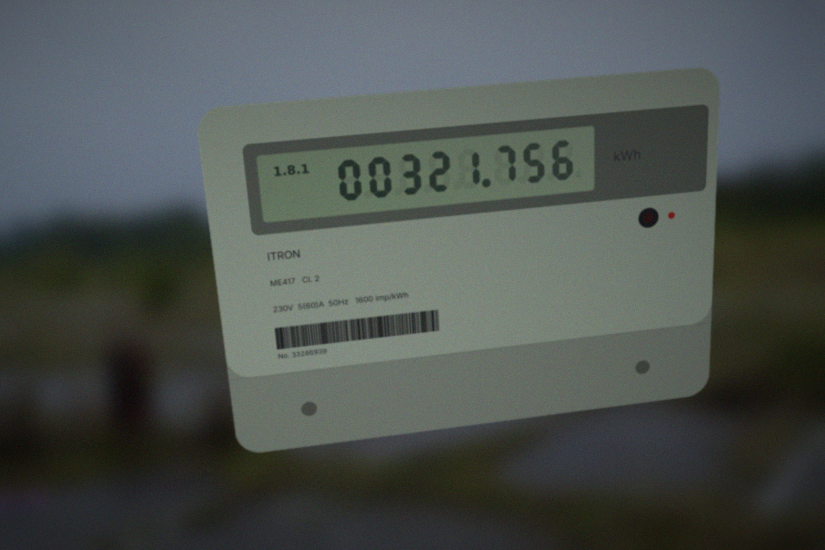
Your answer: 321.756 kWh
